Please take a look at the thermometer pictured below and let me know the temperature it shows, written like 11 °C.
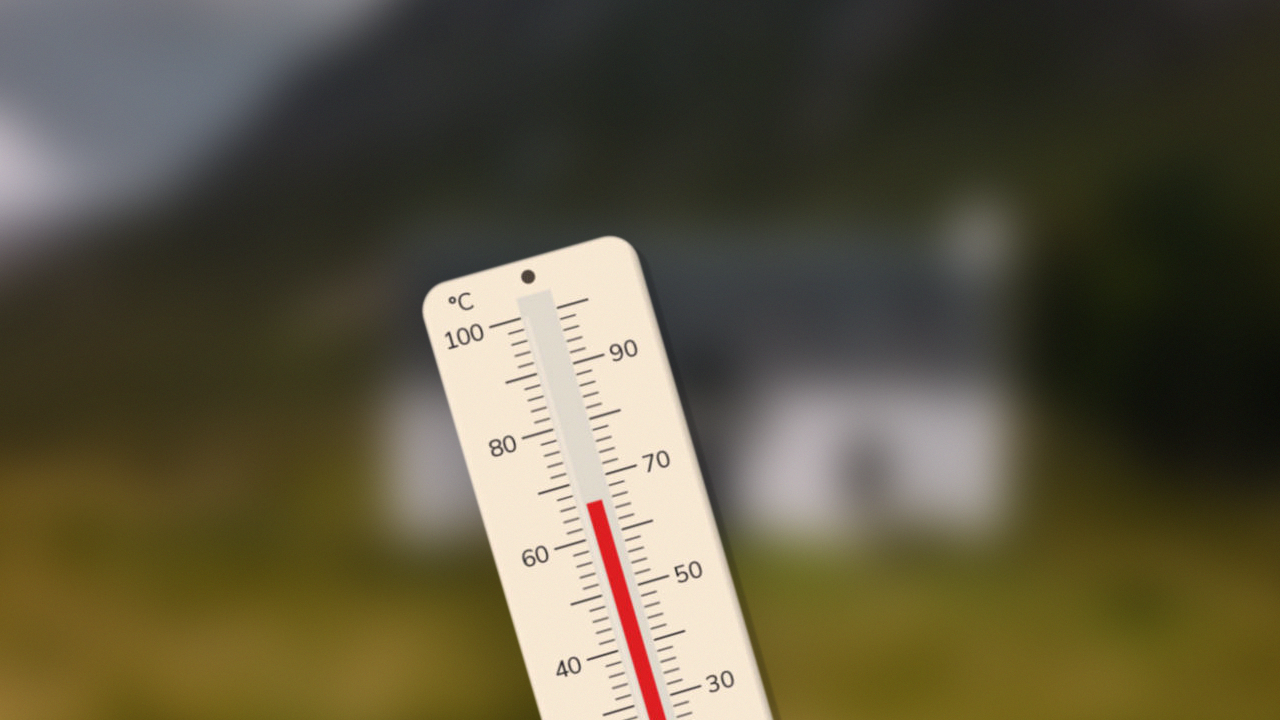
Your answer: 66 °C
